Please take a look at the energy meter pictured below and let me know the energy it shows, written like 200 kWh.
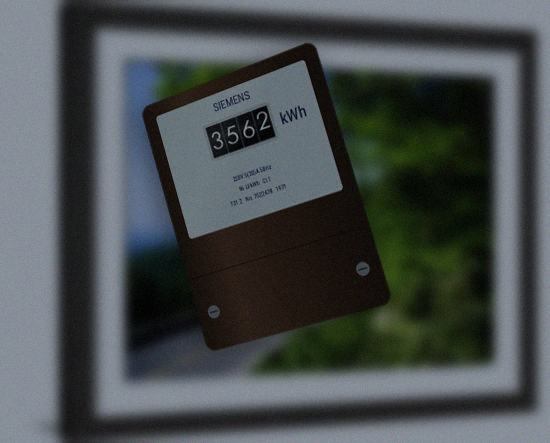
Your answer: 3562 kWh
